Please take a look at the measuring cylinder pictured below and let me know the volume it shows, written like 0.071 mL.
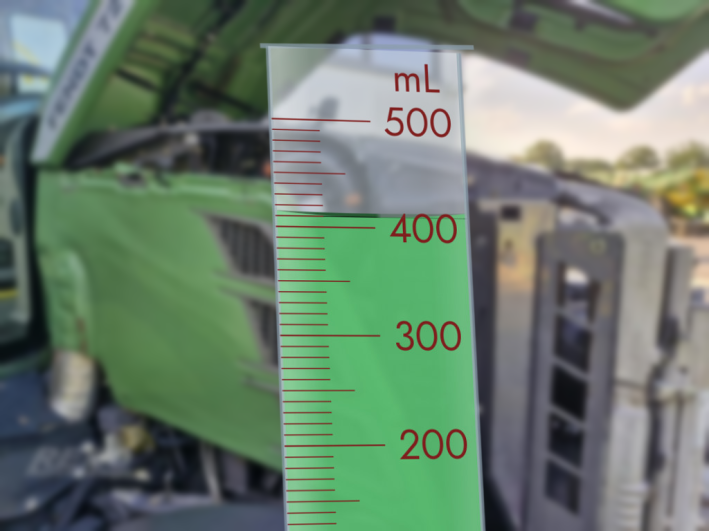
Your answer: 410 mL
